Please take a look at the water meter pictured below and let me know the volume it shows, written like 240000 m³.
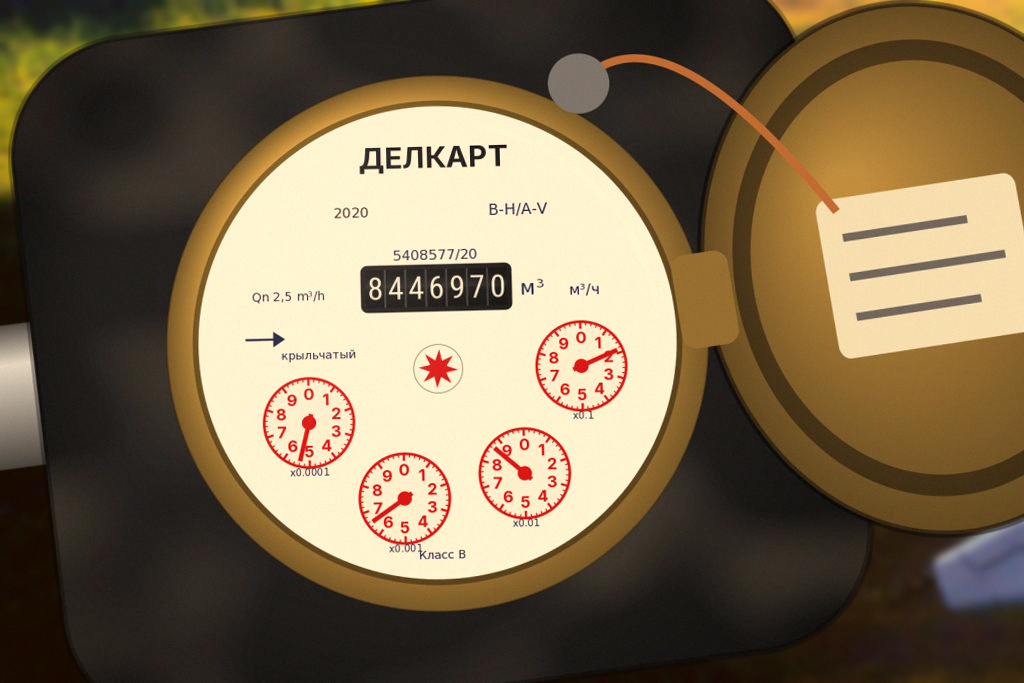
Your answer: 8446970.1865 m³
